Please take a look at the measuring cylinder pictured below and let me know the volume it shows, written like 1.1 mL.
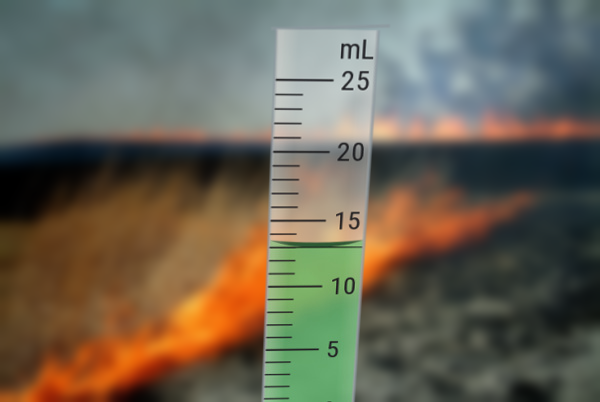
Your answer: 13 mL
